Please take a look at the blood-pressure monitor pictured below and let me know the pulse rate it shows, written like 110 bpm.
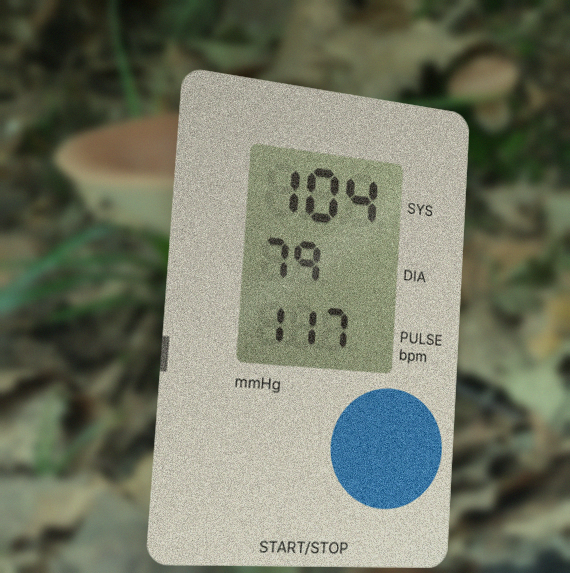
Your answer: 117 bpm
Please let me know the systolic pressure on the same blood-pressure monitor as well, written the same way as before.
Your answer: 104 mmHg
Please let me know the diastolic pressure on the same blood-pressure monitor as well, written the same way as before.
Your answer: 79 mmHg
